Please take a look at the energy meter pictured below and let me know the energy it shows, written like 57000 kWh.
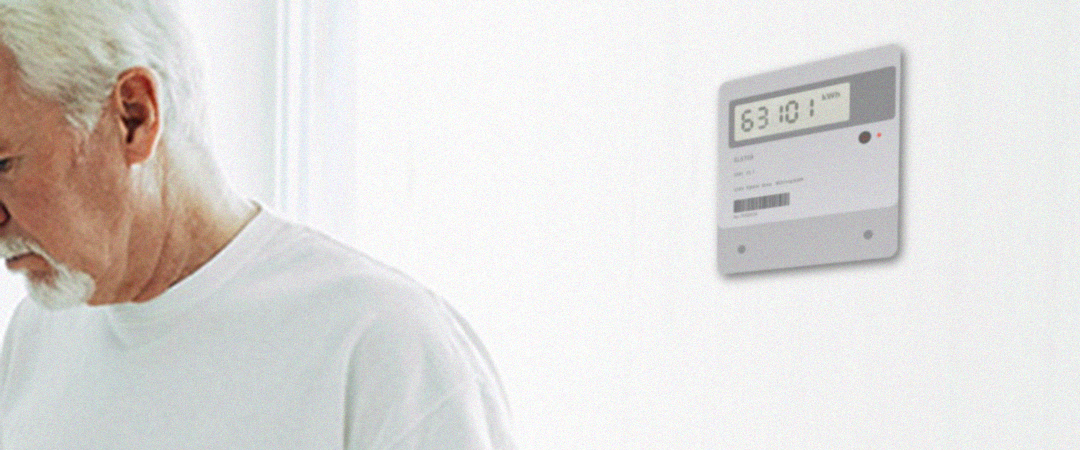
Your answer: 63101 kWh
